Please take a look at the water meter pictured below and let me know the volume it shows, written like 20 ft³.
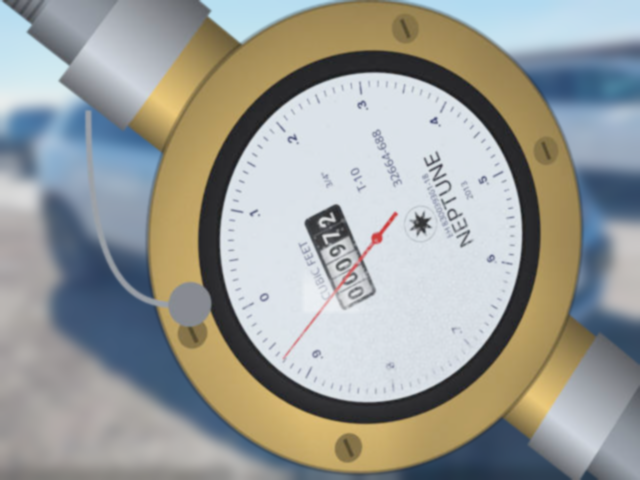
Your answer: 971.93 ft³
